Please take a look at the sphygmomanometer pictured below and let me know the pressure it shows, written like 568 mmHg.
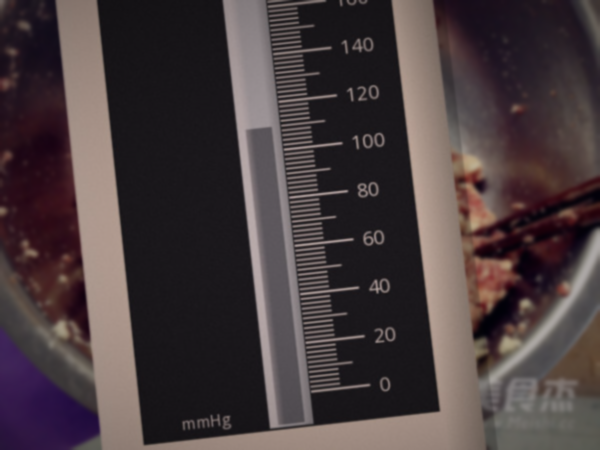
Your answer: 110 mmHg
